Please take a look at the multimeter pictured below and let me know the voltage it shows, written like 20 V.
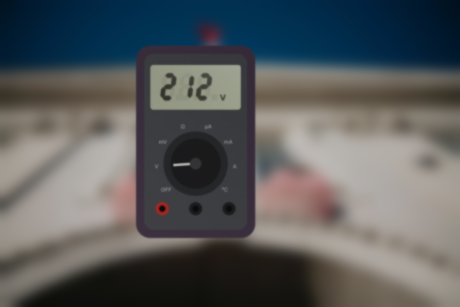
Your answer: 212 V
